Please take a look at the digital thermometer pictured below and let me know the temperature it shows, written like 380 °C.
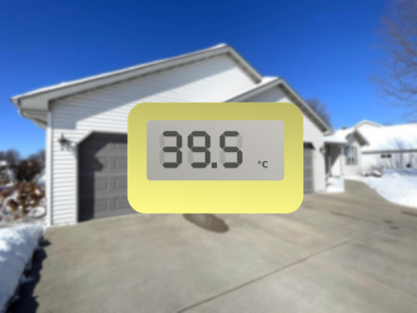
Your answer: 39.5 °C
